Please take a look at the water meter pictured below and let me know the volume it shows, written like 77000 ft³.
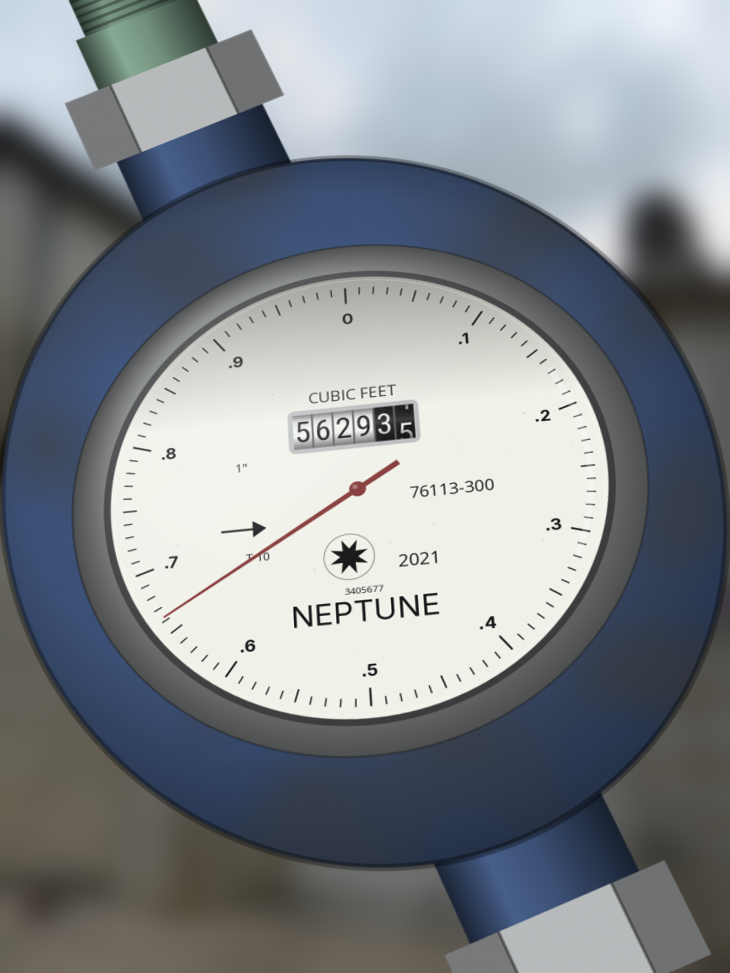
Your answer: 562934.66 ft³
